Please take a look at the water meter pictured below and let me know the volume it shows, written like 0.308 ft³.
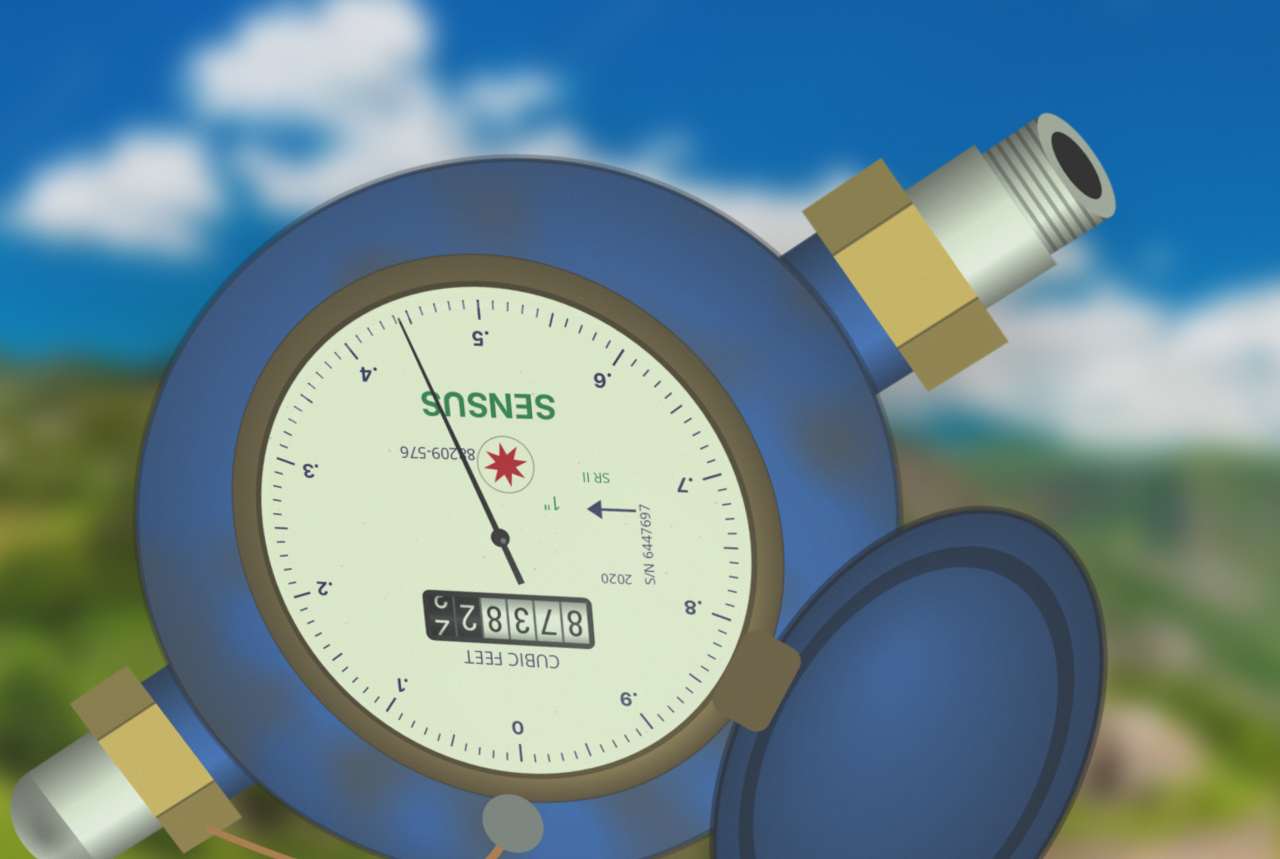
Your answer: 873822.44 ft³
